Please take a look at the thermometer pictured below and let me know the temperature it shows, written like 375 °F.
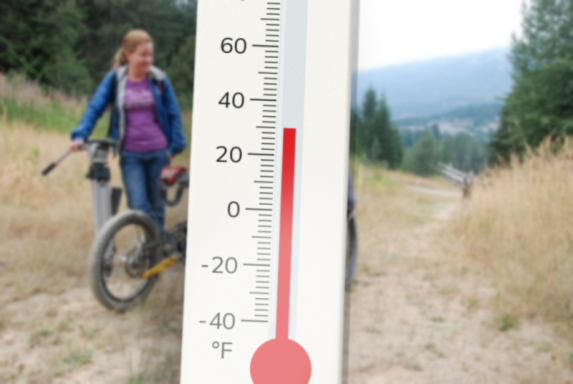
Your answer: 30 °F
